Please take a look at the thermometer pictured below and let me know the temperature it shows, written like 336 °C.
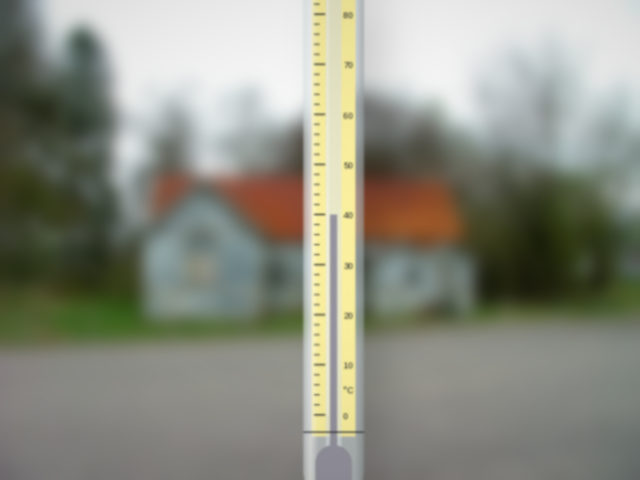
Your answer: 40 °C
